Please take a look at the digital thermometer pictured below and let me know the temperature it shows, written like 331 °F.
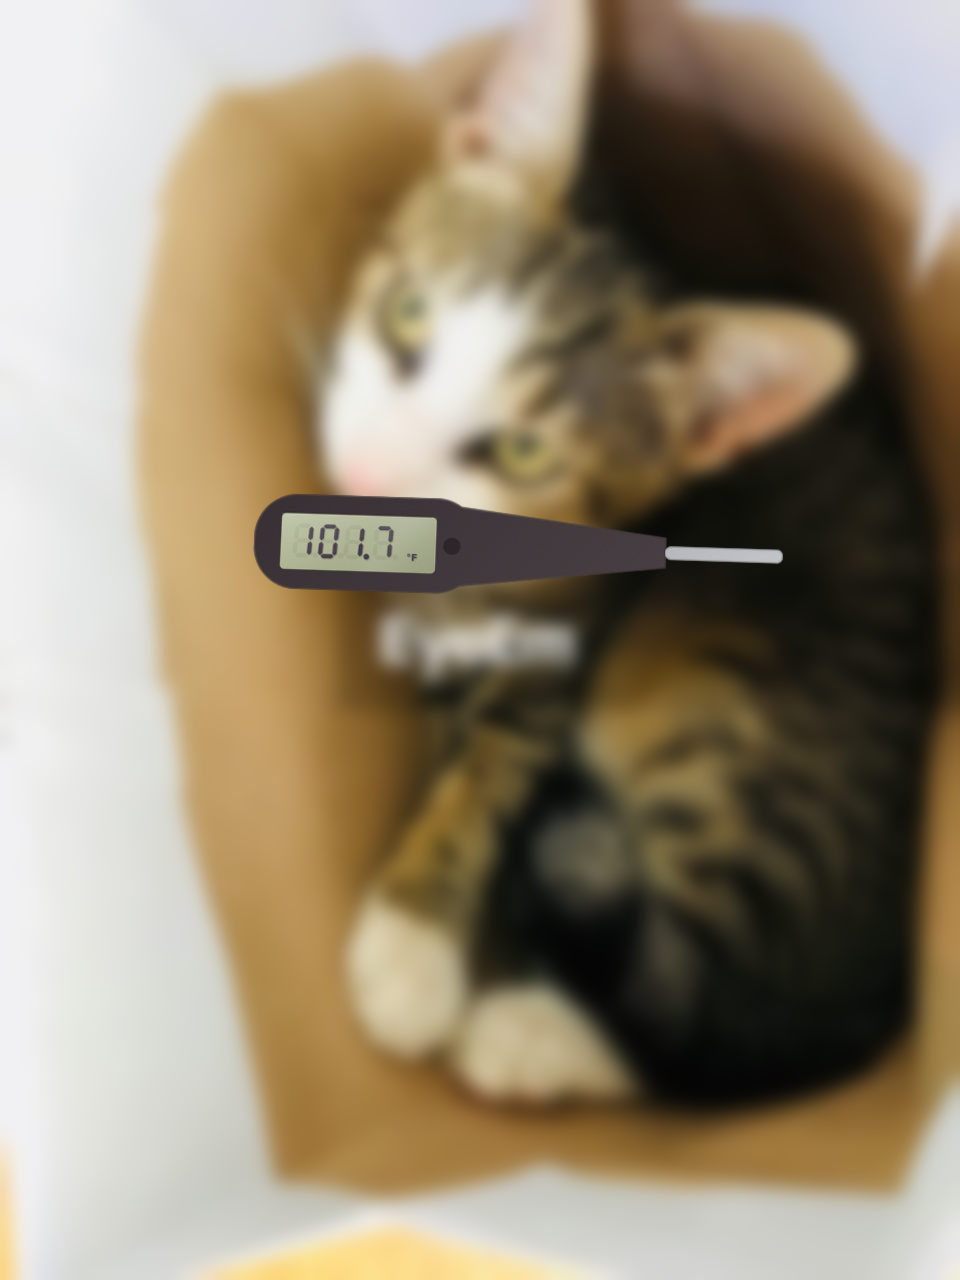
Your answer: 101.7 °F
